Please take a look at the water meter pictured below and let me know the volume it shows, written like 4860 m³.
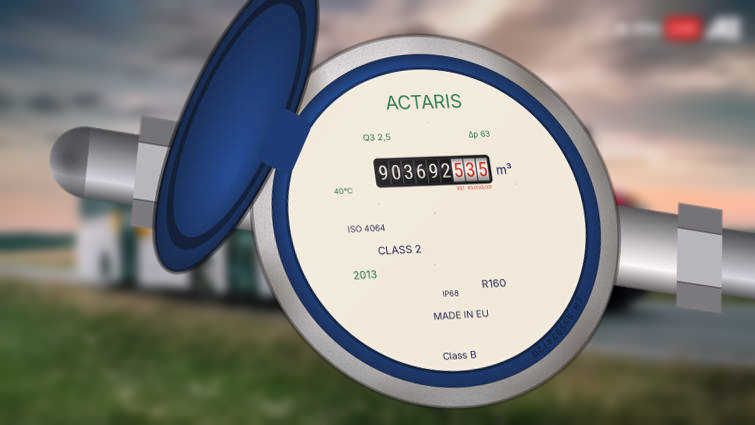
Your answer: 903692.535 m³
